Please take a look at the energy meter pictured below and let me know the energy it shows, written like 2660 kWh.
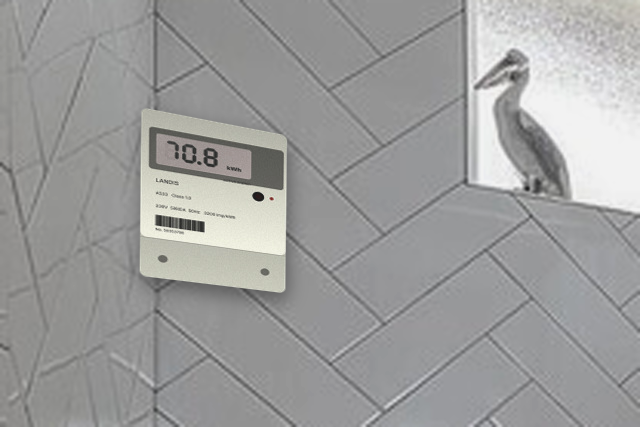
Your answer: 70.8 kWh
